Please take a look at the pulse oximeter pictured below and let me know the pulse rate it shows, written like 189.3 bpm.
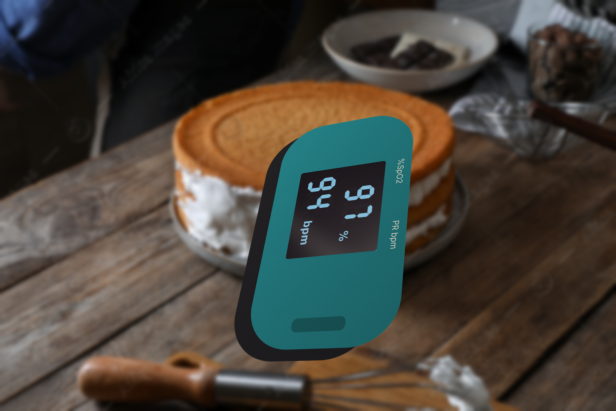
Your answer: 94 bpm
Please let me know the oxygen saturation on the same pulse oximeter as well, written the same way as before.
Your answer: 97 %
